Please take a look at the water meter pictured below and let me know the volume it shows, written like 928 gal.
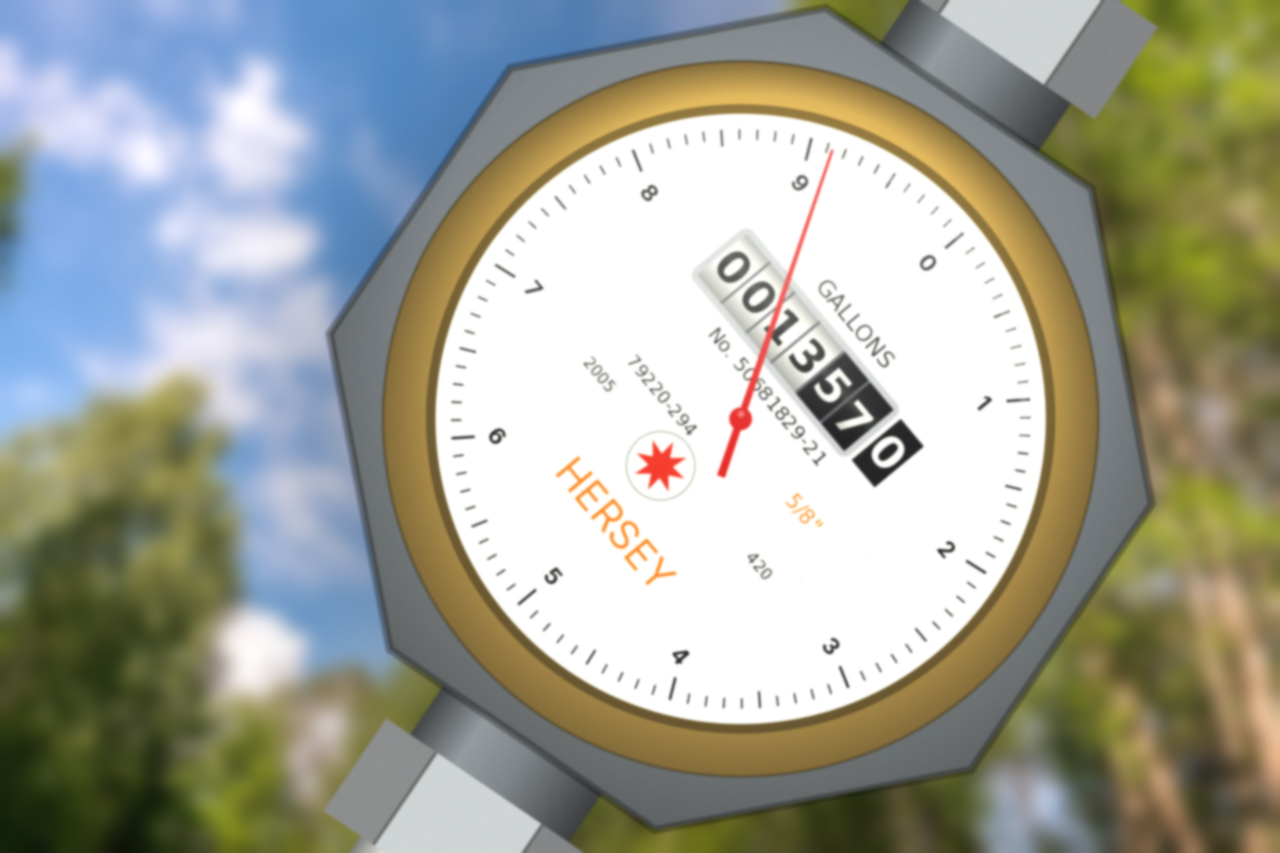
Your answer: 13569.1 gal
